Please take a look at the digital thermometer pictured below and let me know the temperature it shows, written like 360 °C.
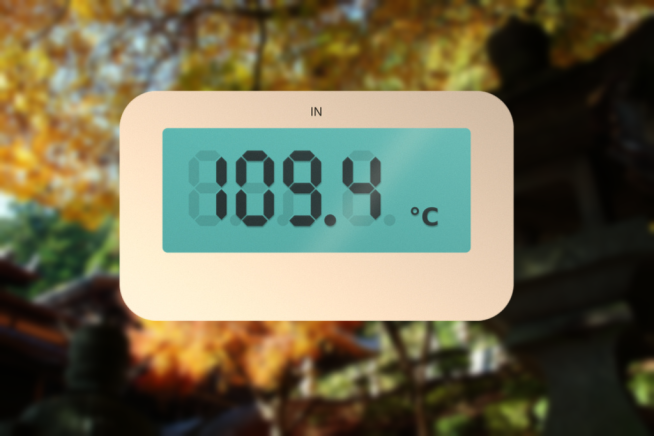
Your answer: 109.4 °C
